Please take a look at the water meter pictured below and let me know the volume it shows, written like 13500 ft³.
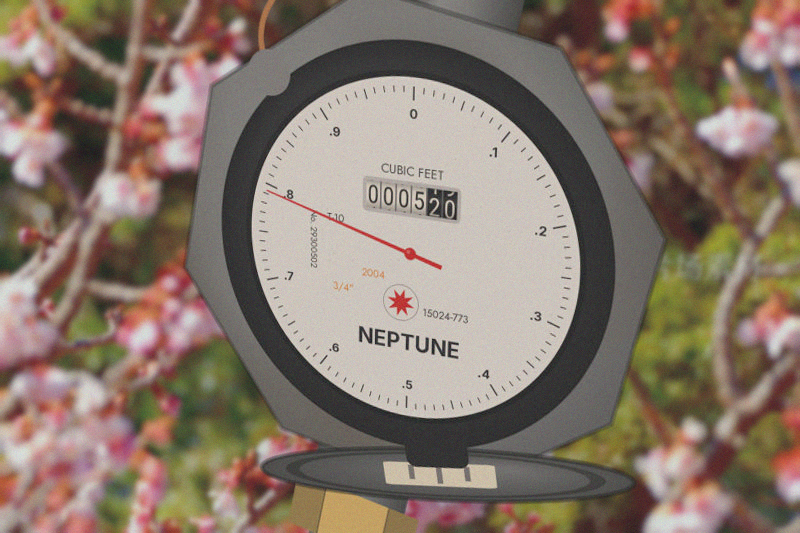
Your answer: 519.79 ft³
